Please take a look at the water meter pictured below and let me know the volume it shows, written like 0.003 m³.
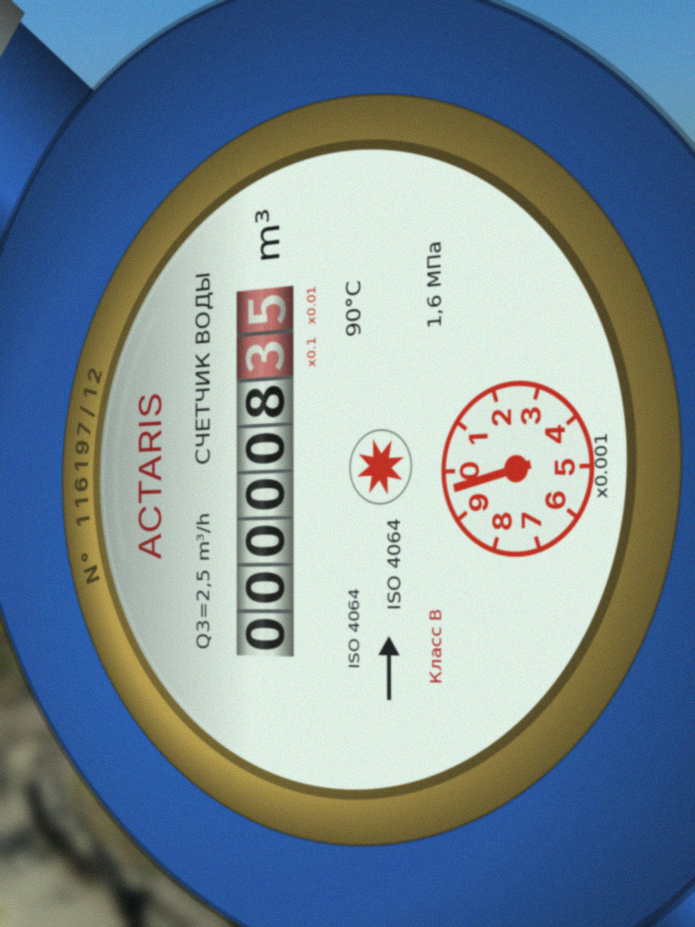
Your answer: 8.349 m³
